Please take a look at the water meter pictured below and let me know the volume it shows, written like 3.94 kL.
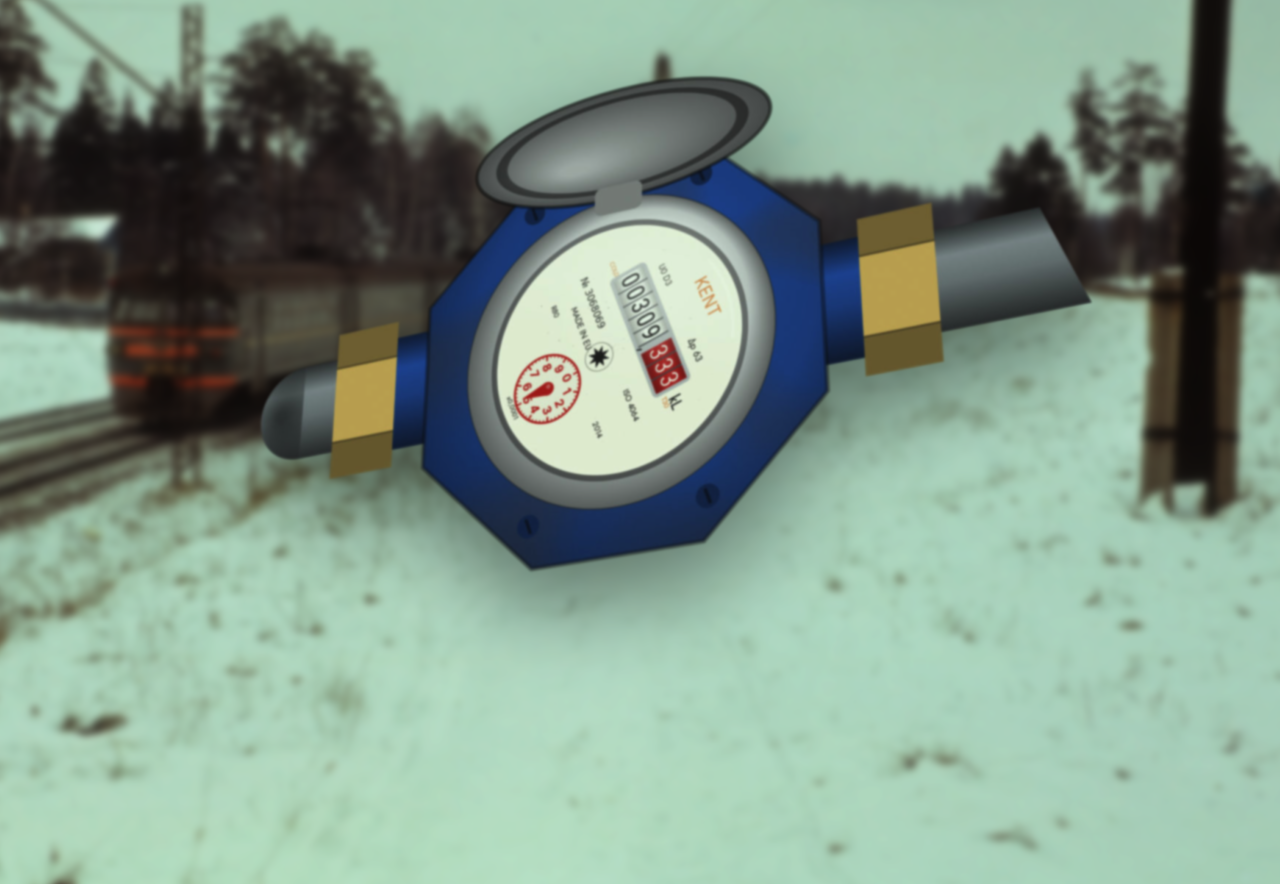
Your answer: 309.3335 kL
